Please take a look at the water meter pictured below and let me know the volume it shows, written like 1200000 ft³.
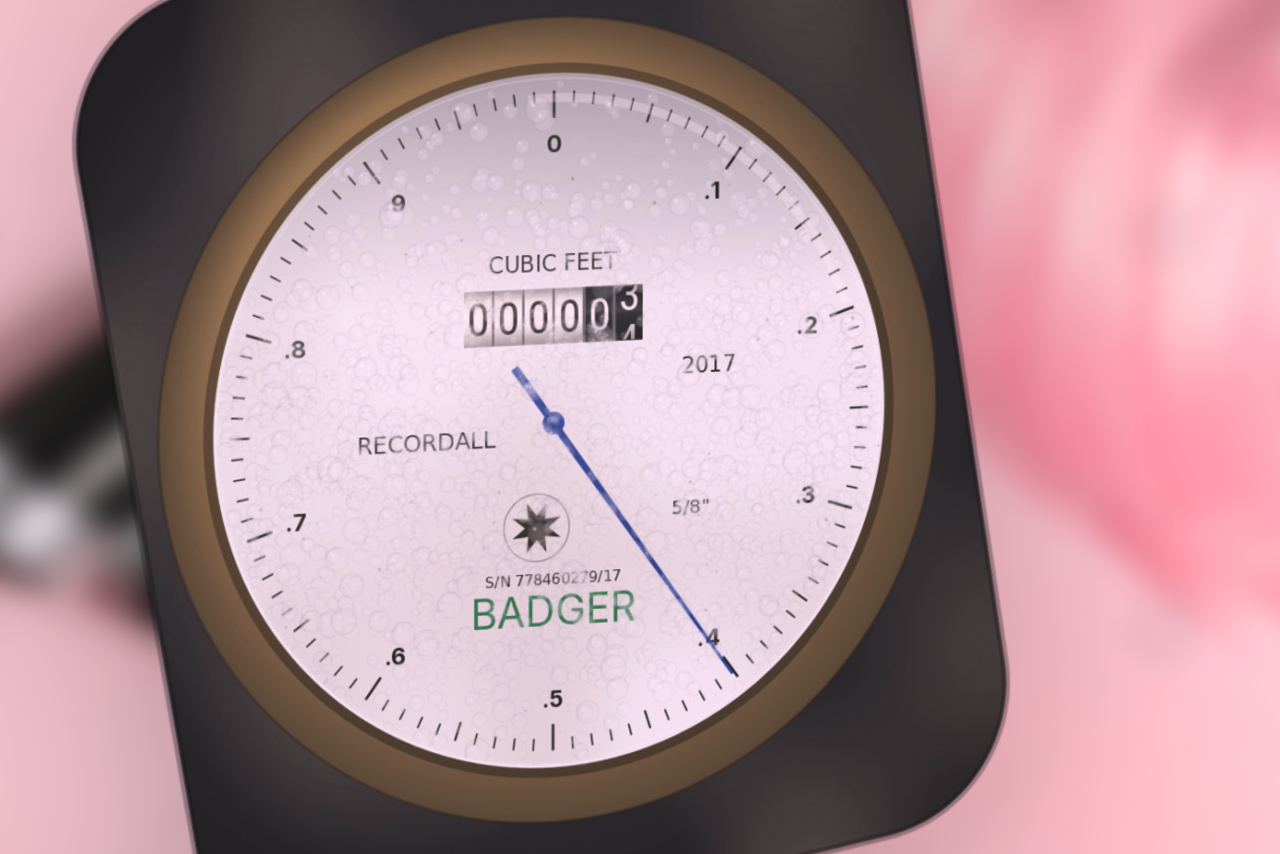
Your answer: 3.40 ft³
